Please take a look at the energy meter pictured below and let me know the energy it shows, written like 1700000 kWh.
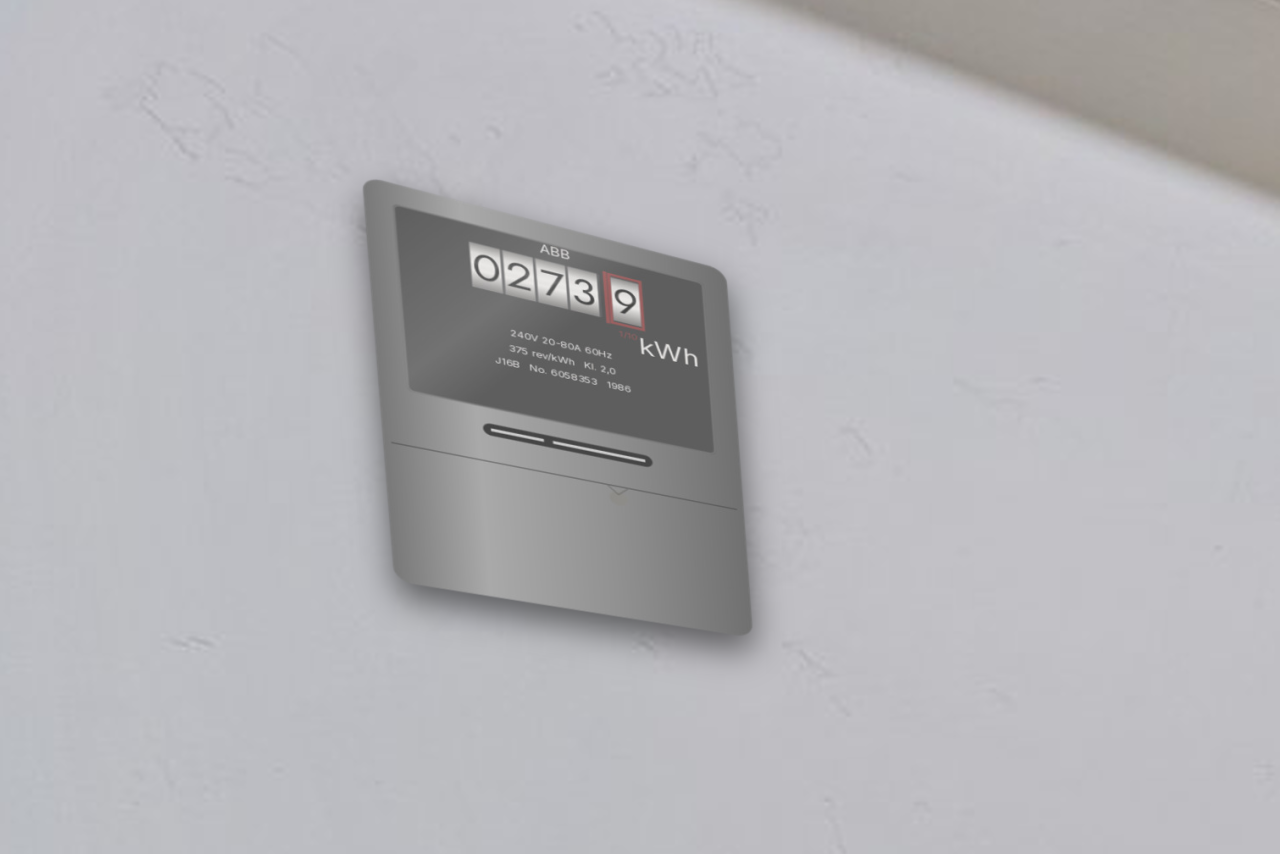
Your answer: 273.9 kWh
